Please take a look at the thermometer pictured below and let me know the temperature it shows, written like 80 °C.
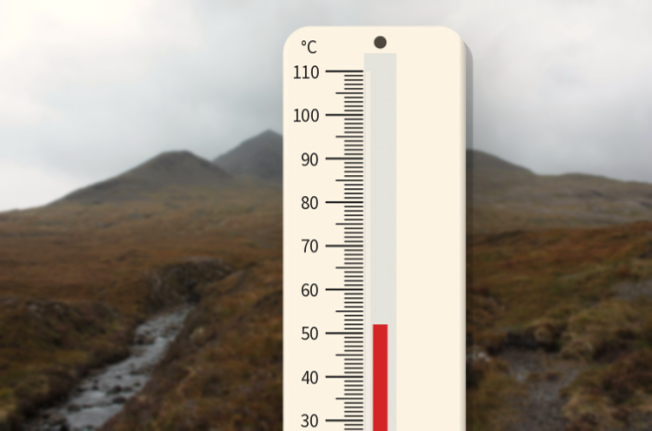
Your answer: 52 °C
